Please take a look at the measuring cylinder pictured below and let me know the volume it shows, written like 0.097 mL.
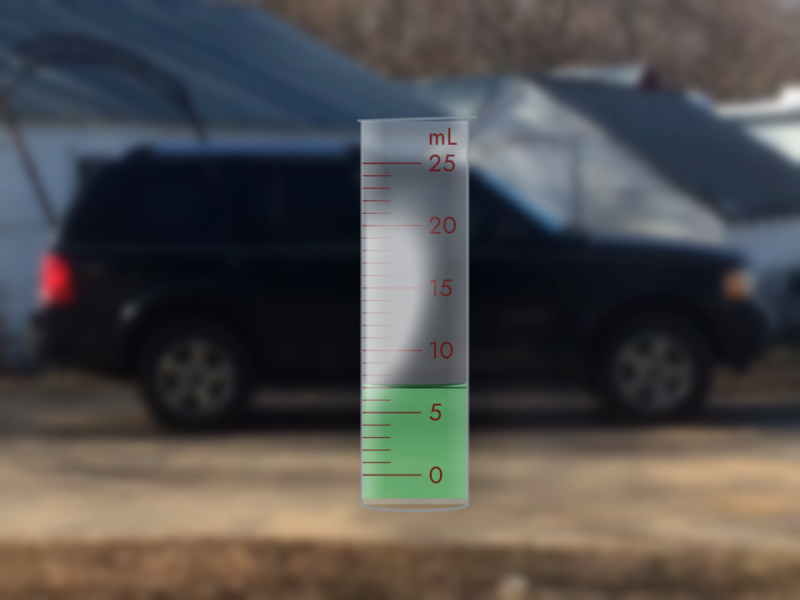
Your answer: 7 mL
